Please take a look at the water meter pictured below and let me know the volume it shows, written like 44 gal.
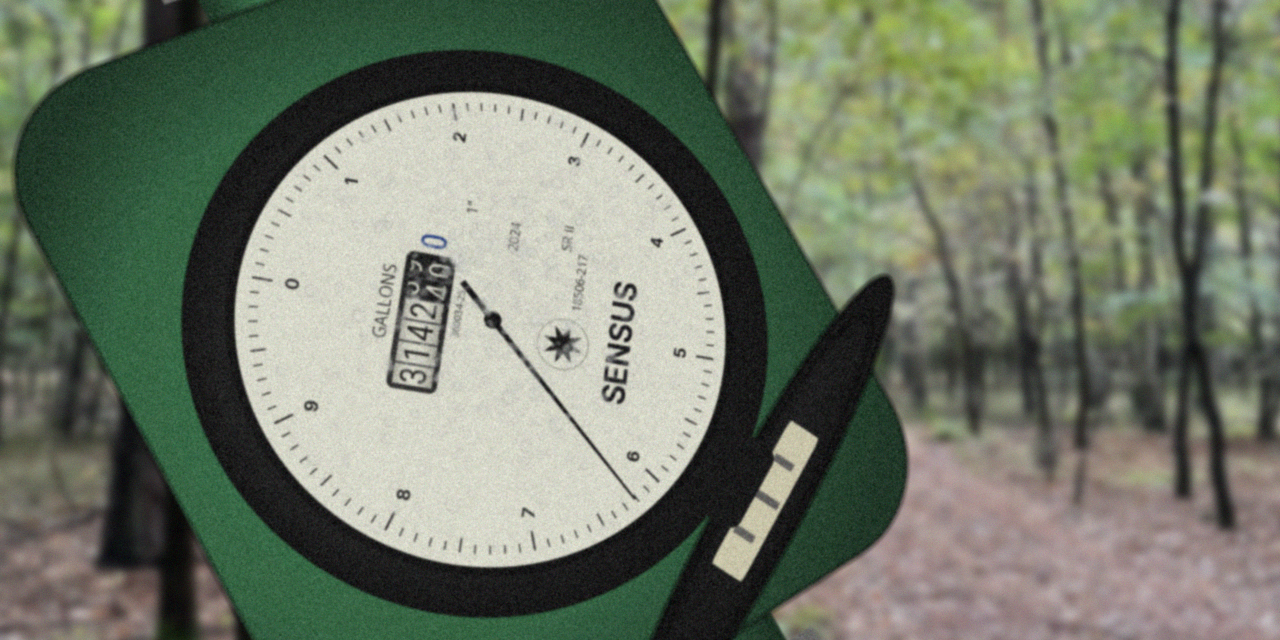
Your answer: 3142396.2 gal
